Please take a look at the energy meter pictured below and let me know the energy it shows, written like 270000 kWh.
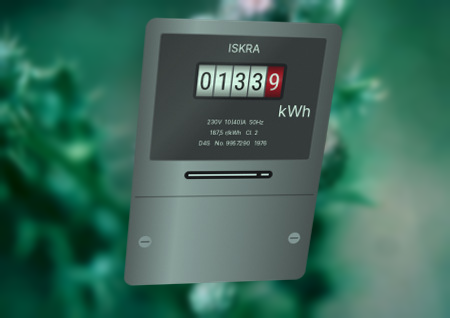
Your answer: 133.9 kWh
